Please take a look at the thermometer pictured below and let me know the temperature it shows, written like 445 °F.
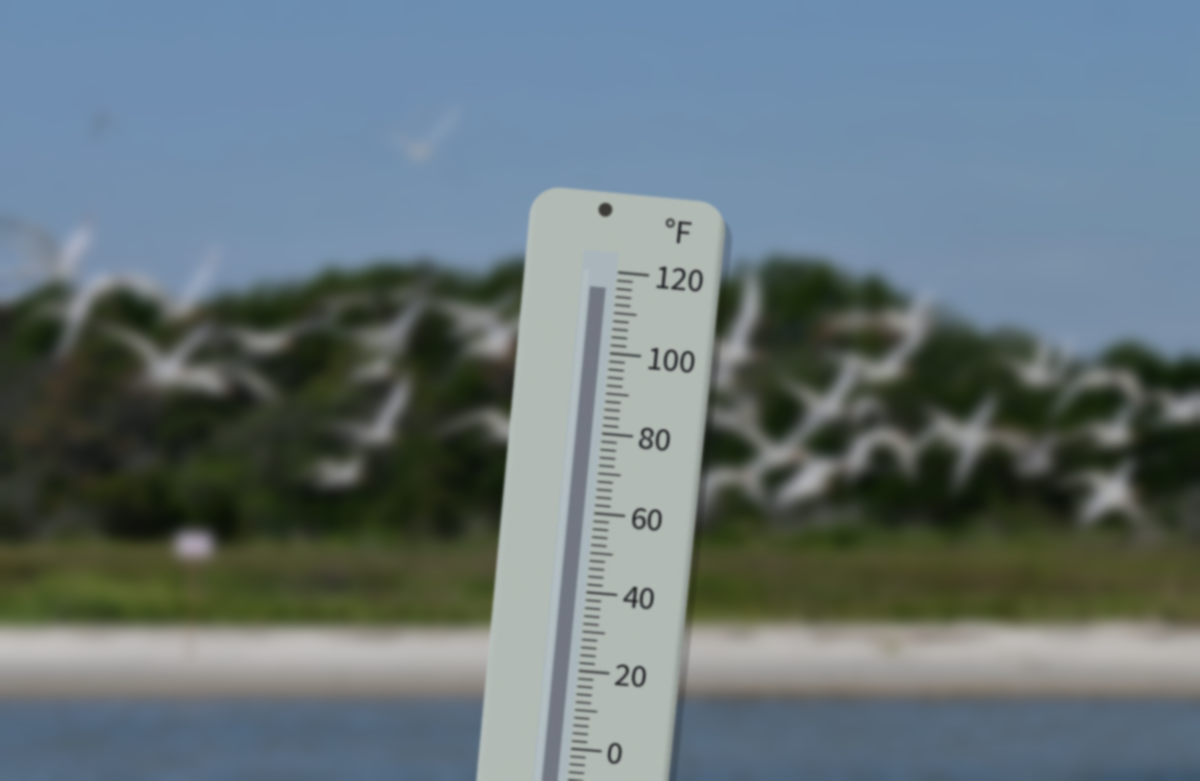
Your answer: 116 °F
